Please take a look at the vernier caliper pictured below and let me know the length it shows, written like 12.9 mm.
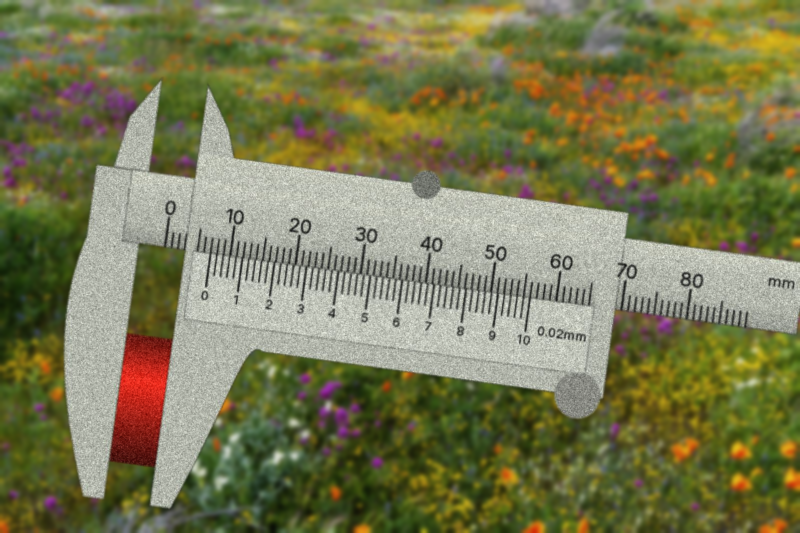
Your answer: 7.0 mm
